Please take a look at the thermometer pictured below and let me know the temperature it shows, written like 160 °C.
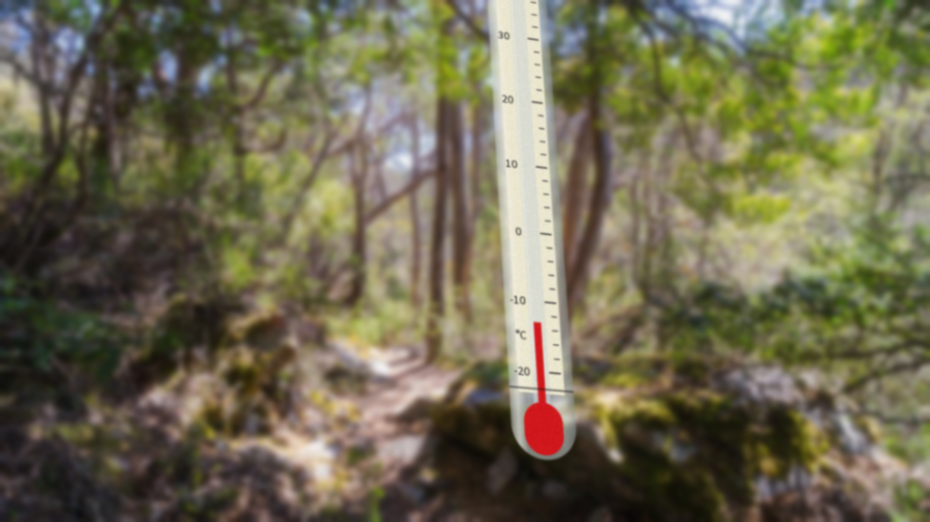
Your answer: -13 °C
